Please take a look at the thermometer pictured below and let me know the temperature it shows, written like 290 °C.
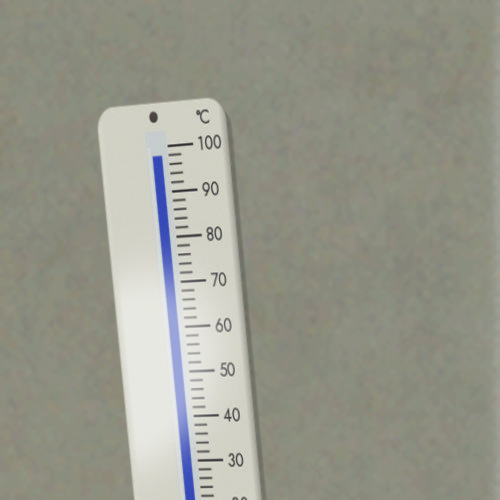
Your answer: 98 °C
